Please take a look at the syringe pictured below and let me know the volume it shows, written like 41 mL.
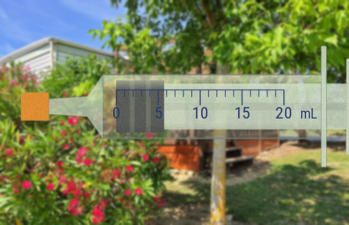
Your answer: 0 mL
